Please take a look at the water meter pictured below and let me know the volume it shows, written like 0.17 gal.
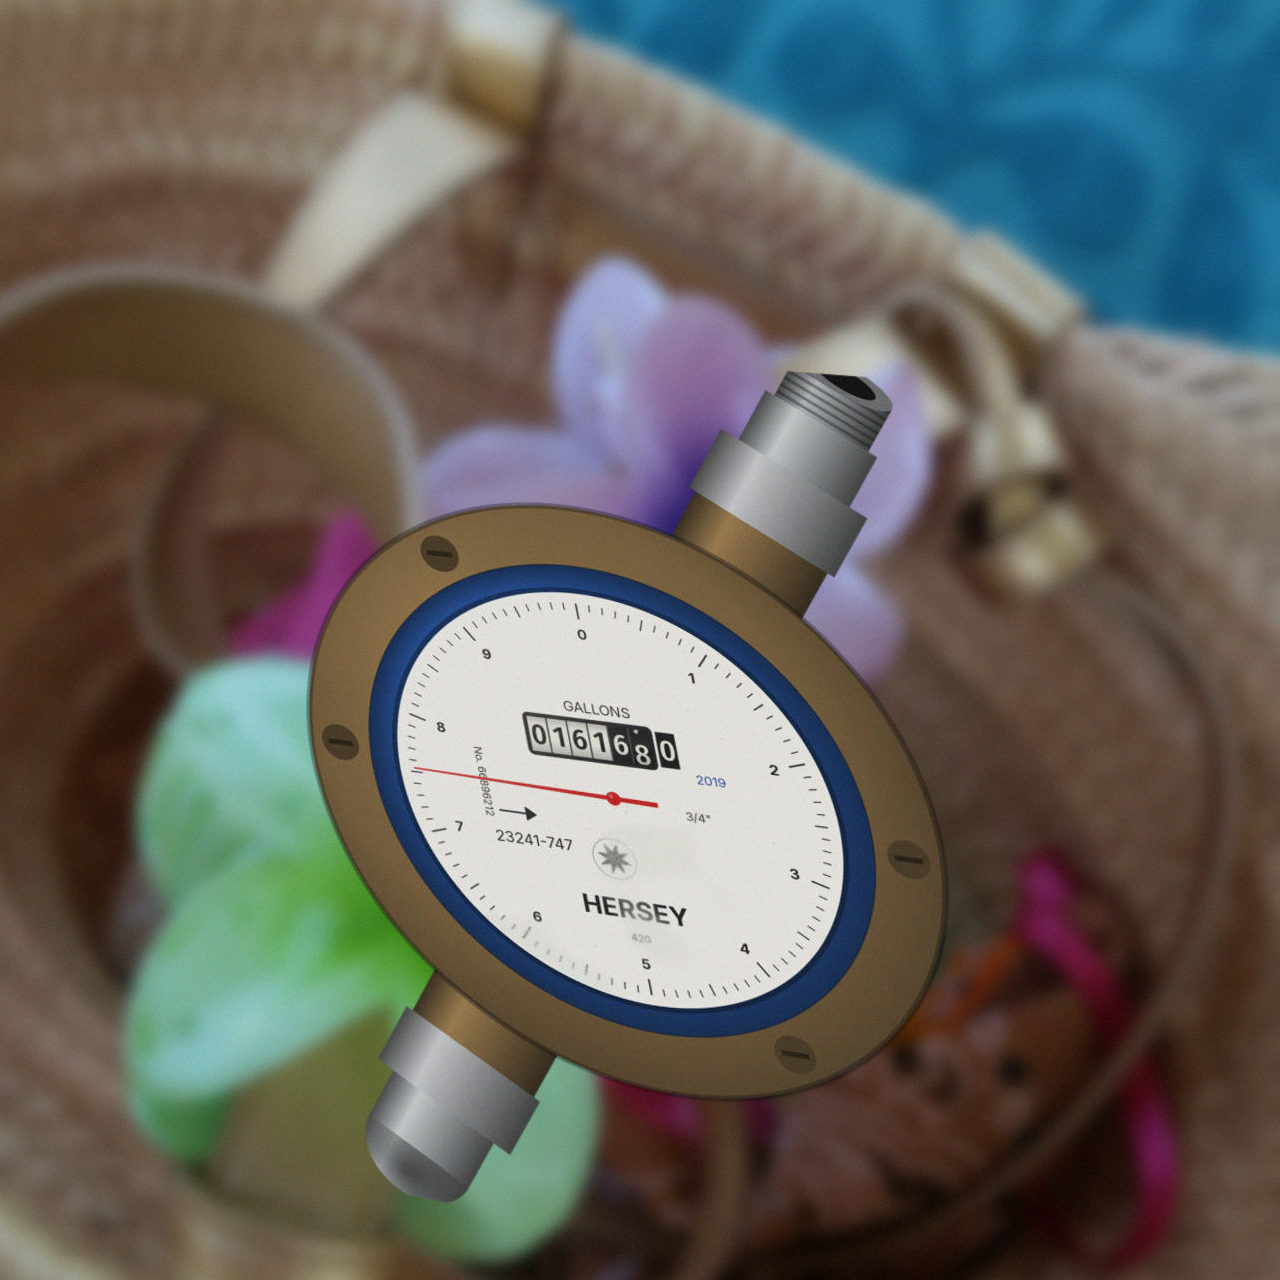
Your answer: 161677.5 gal
